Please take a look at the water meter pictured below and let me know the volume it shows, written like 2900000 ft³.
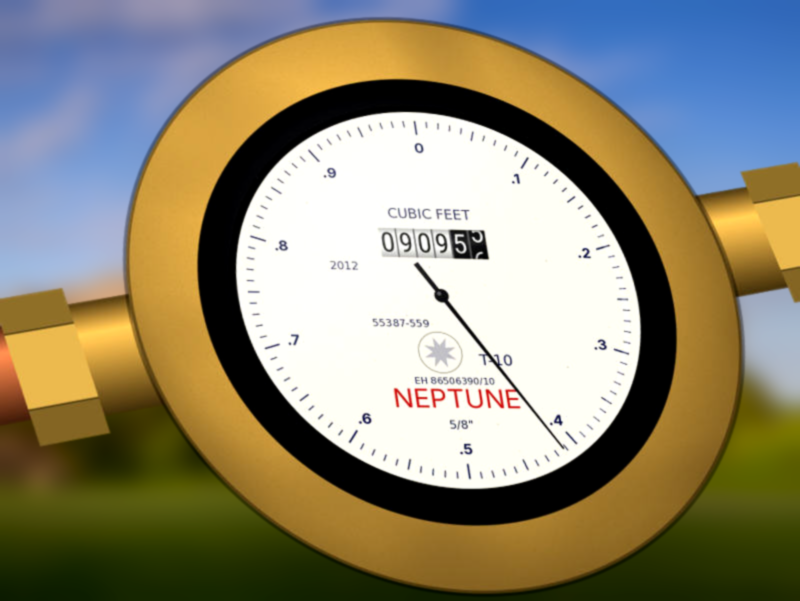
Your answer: 90955.41 ft³
